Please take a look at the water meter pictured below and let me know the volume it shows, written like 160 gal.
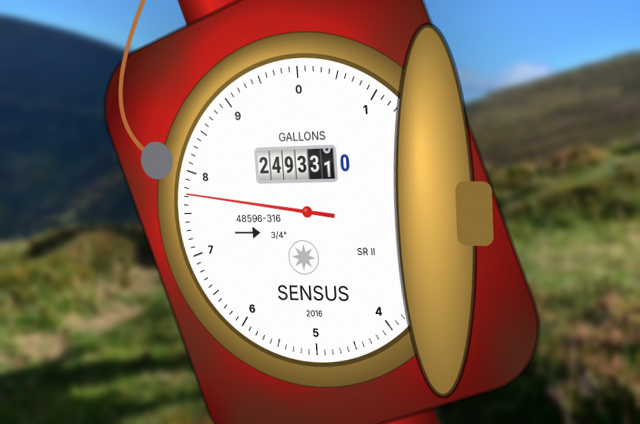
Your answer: 2493307.7 gal
